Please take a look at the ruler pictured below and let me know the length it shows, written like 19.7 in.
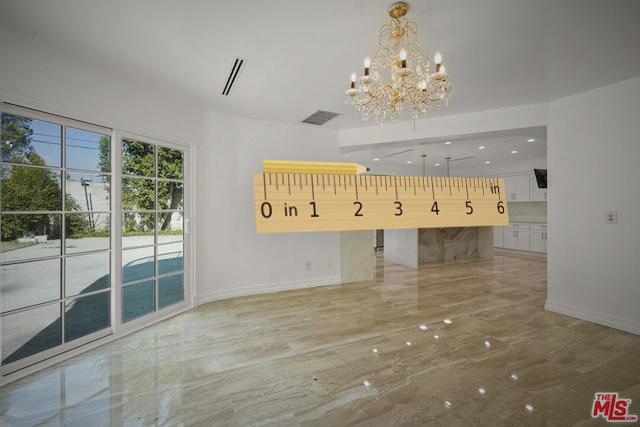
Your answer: 2.375 in
